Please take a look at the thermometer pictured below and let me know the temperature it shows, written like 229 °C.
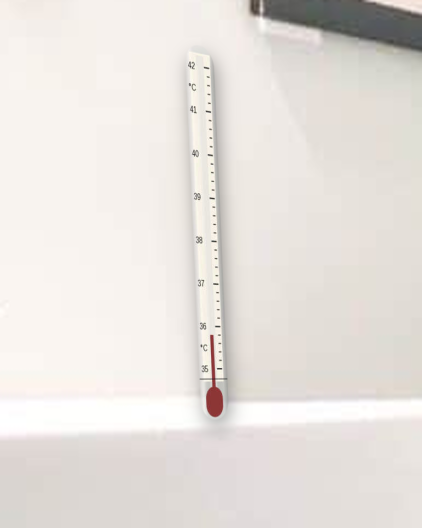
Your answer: 35.8 °C
